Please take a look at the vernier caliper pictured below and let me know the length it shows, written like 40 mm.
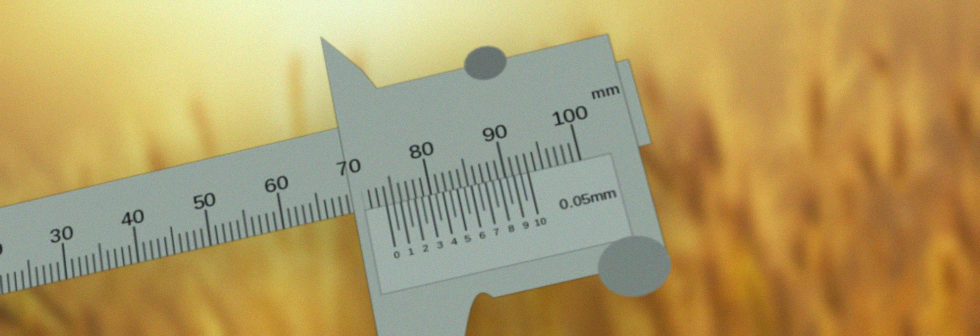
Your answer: 74.0 mm
